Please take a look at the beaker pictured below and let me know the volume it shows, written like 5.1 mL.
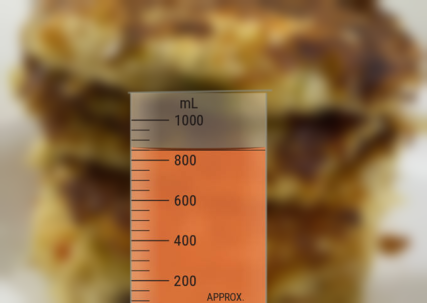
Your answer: 850 mL
